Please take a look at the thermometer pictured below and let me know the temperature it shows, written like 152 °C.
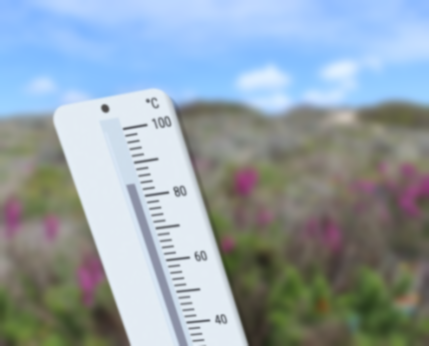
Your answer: 84 °C
